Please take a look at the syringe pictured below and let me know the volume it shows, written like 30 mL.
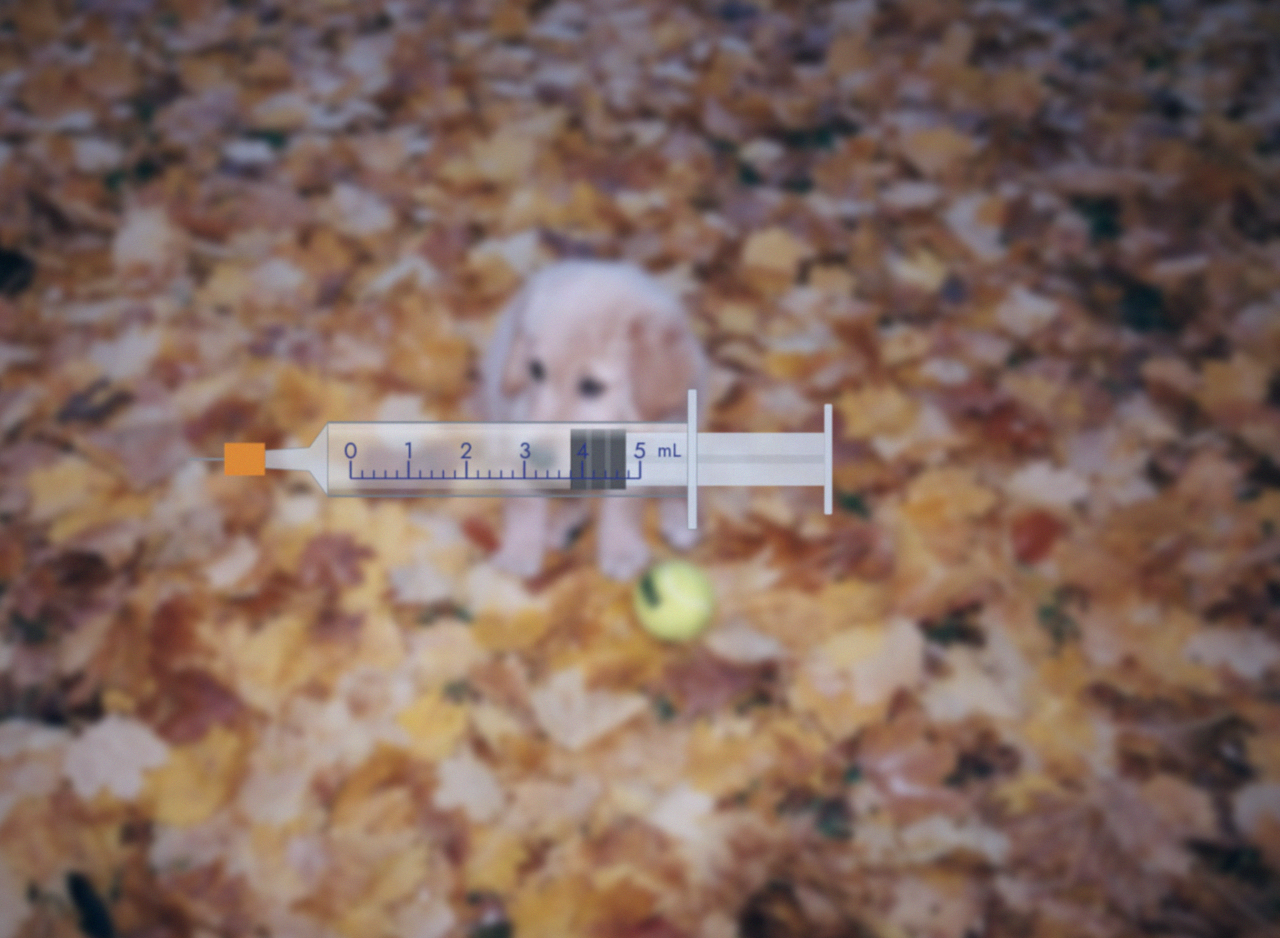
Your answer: 3.8 mL
